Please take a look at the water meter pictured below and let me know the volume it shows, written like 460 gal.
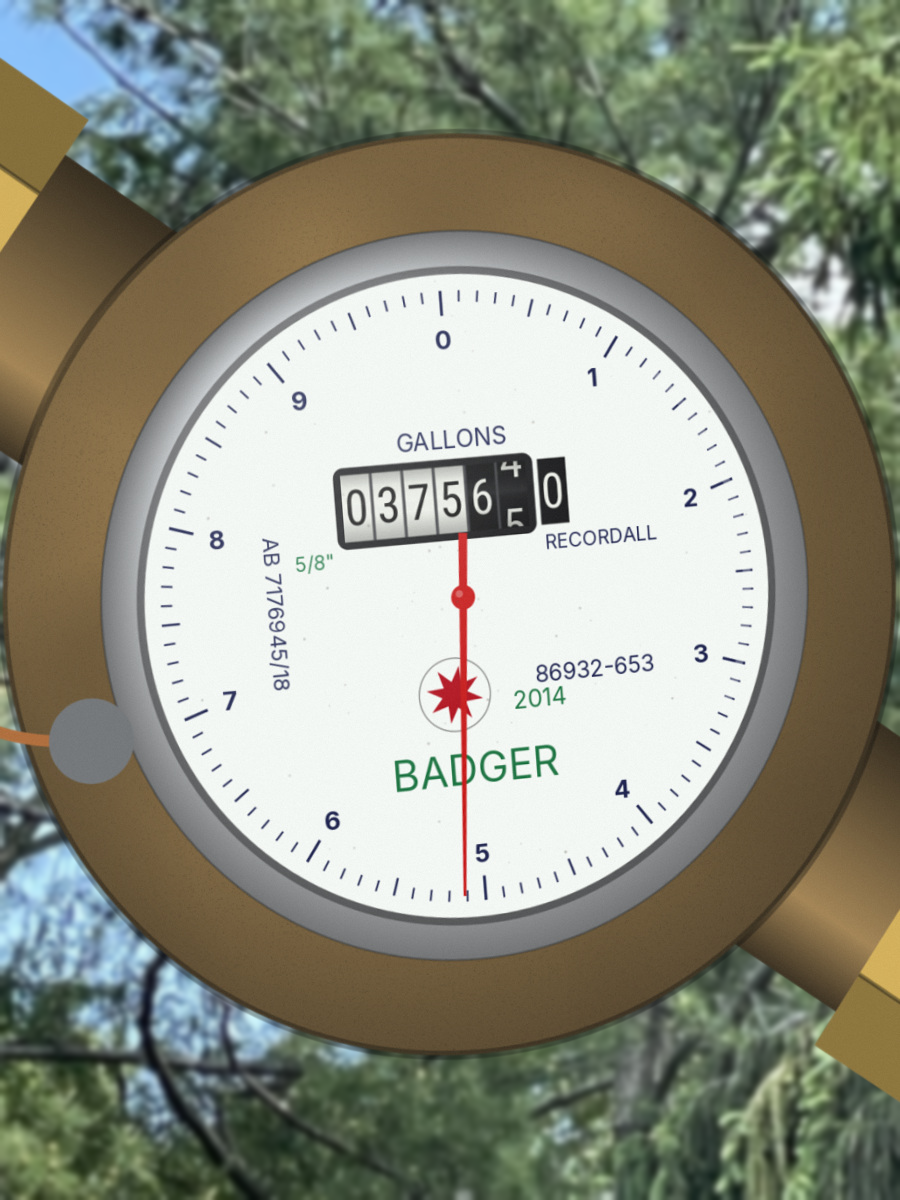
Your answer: 375645.1 gal
